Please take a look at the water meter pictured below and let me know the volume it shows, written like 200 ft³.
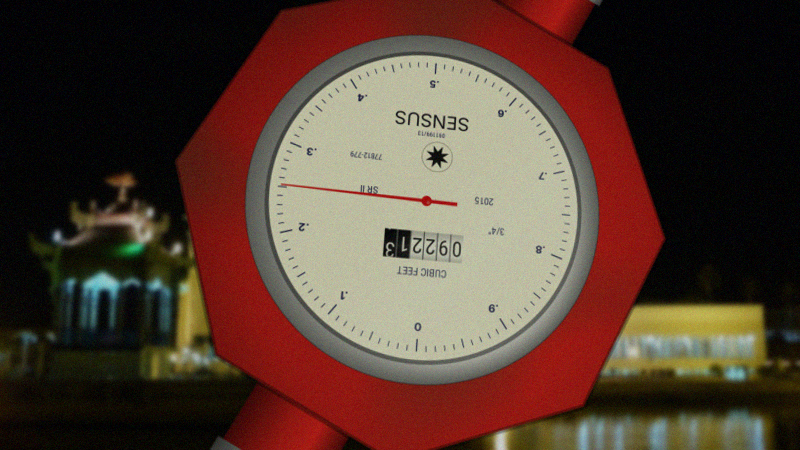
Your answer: 92213.25 ft³
